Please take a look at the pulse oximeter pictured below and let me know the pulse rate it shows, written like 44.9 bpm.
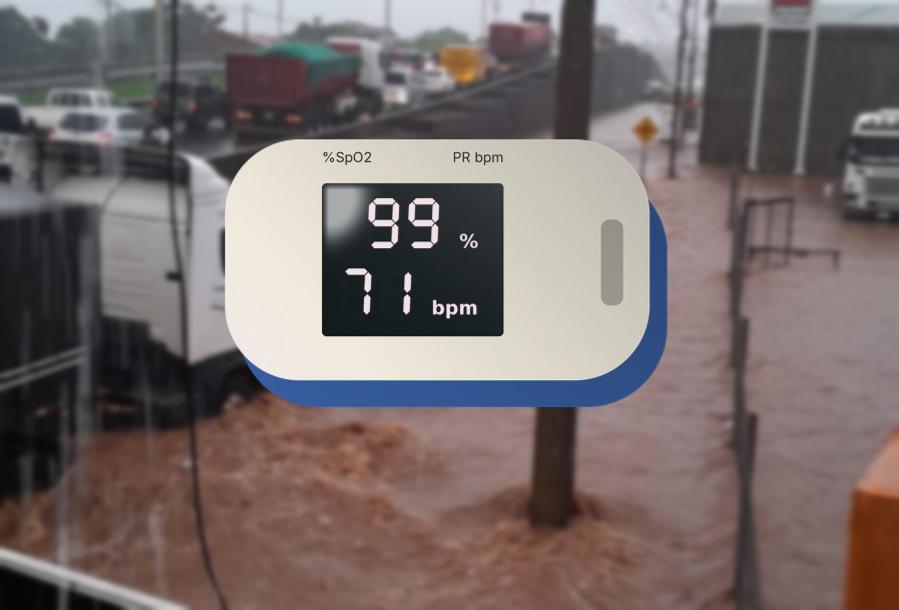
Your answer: 71 bpm
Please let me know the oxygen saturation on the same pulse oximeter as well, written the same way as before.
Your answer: 99 %
